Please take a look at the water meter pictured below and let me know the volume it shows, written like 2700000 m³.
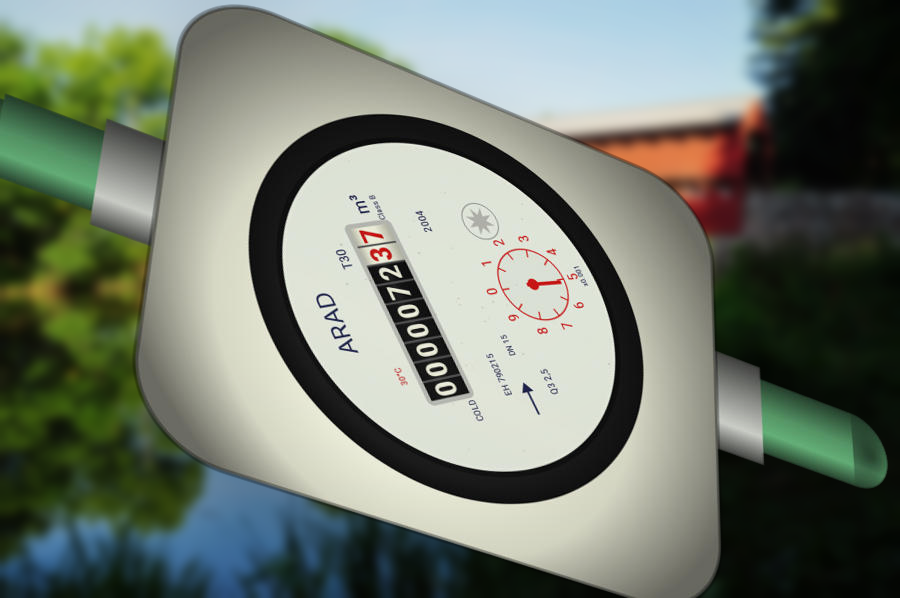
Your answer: 72.375 m³
